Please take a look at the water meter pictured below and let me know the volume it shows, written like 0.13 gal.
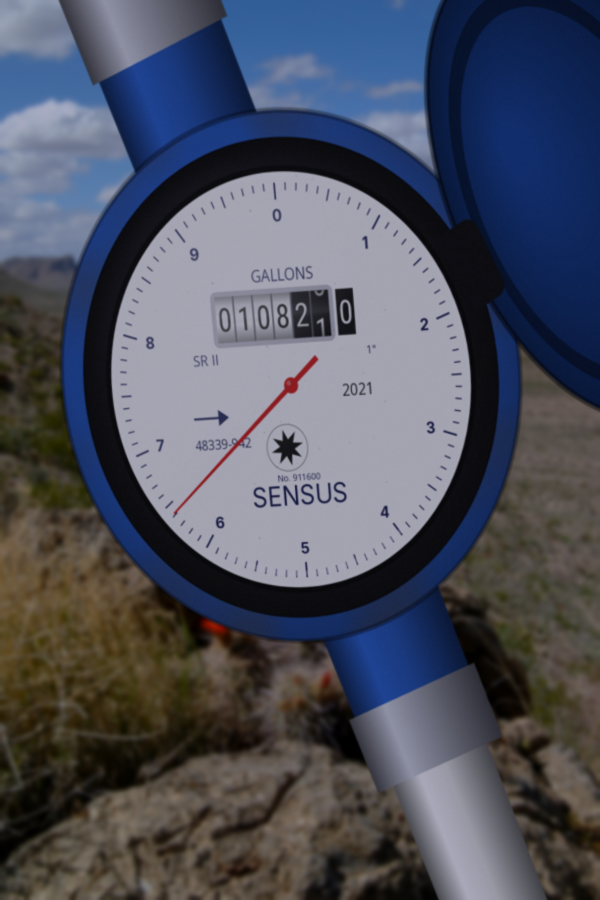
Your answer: 108206.4 gal
